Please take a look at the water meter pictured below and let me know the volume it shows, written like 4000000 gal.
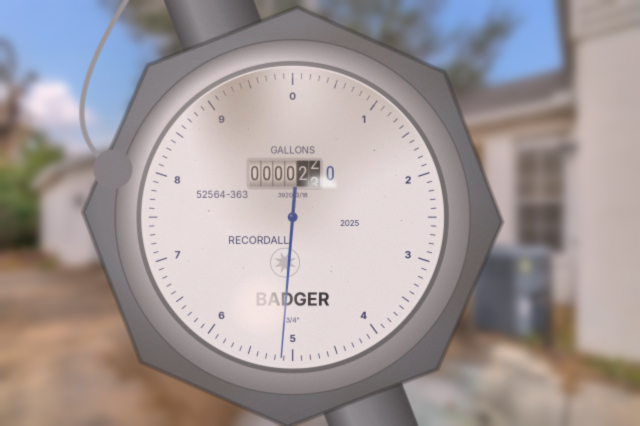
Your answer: 225.1 gal
